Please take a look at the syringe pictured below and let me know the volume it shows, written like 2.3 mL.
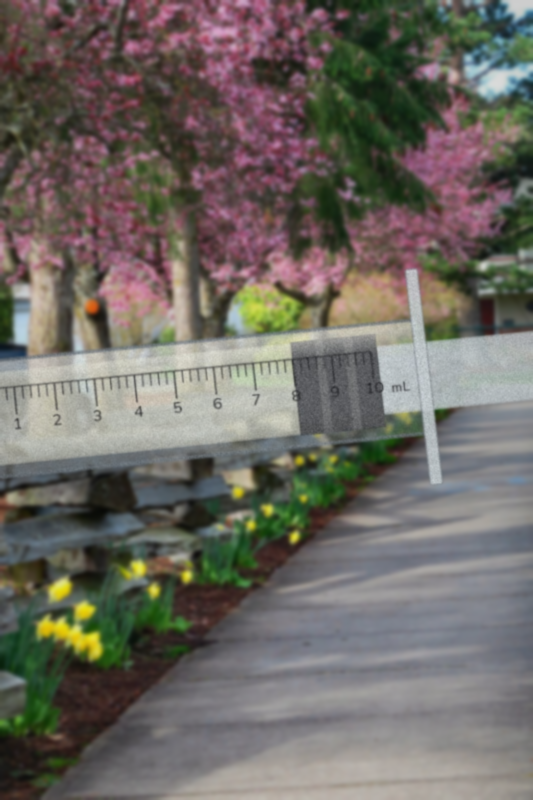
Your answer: 8 mL
